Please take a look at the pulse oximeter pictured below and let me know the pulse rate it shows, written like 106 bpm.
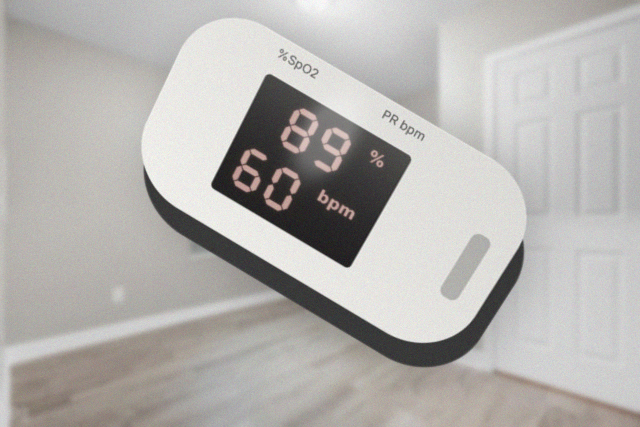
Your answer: 60 bpm
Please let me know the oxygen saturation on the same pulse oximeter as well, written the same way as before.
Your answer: 89 %
